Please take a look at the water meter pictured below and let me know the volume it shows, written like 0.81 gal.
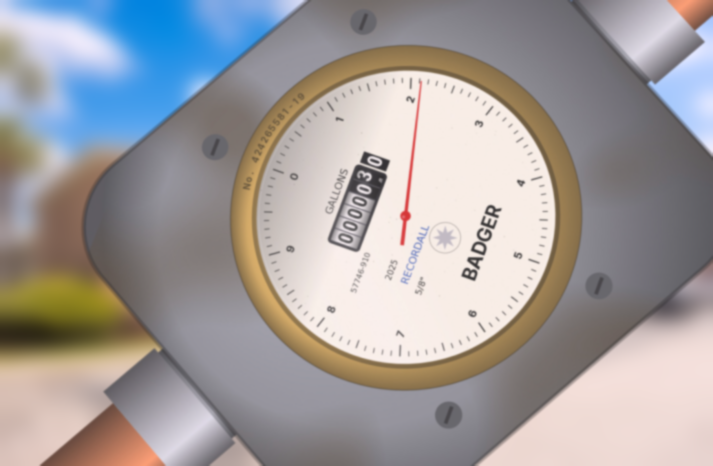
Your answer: 32.1 gal
